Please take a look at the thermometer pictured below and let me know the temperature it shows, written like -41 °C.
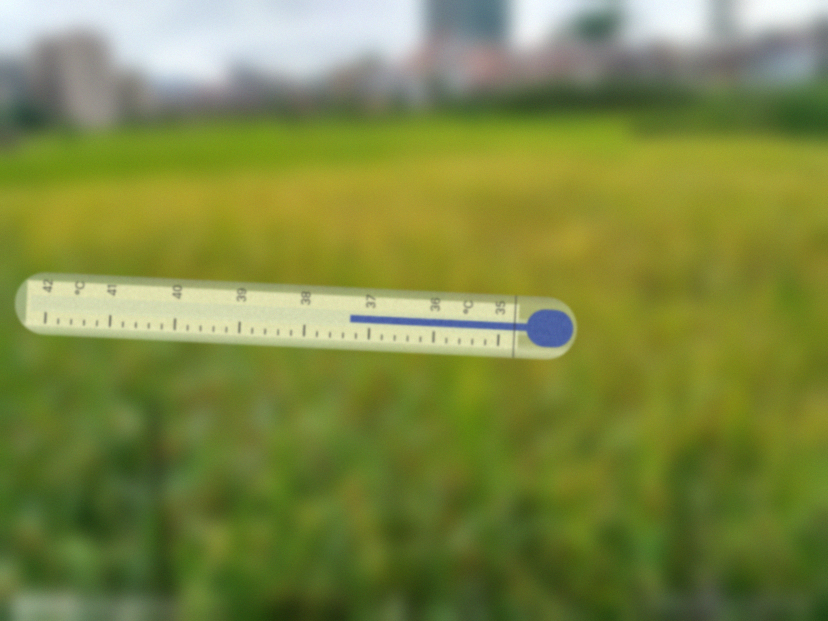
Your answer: 37.3 °C
